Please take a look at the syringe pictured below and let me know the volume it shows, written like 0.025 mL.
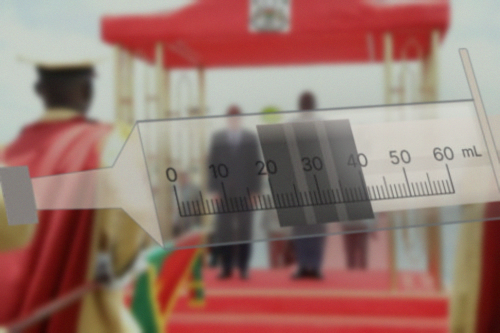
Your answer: 20 mL
